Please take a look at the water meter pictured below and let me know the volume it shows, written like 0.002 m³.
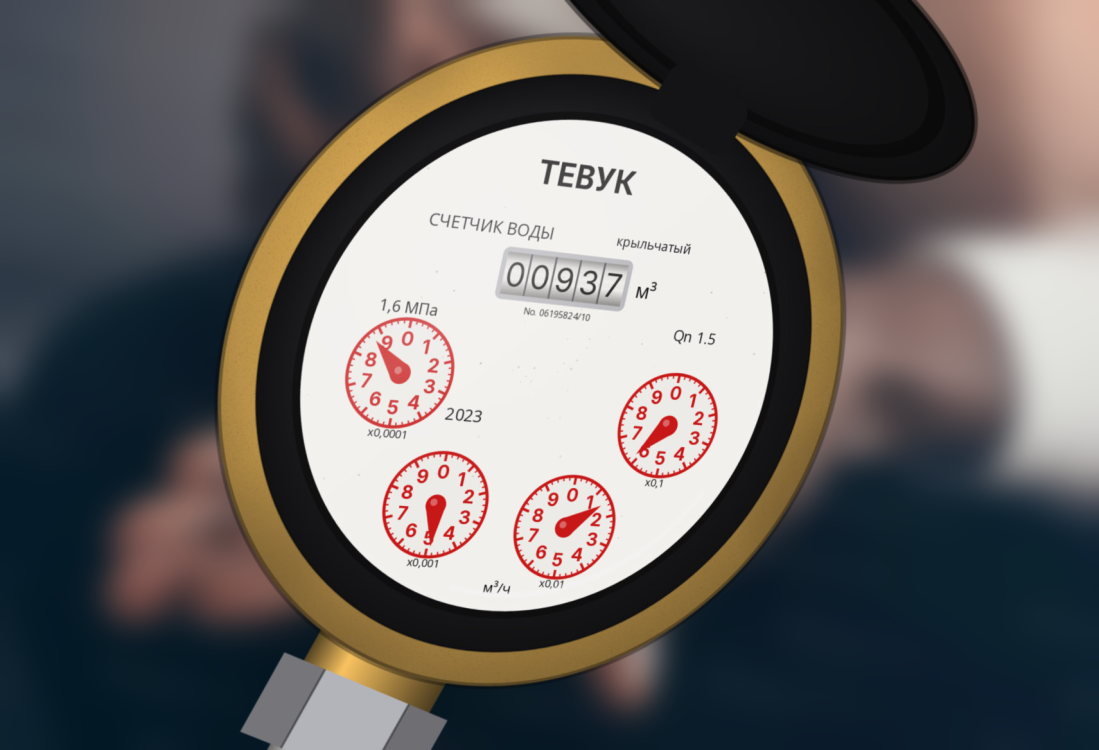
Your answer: 937.6148 m³
